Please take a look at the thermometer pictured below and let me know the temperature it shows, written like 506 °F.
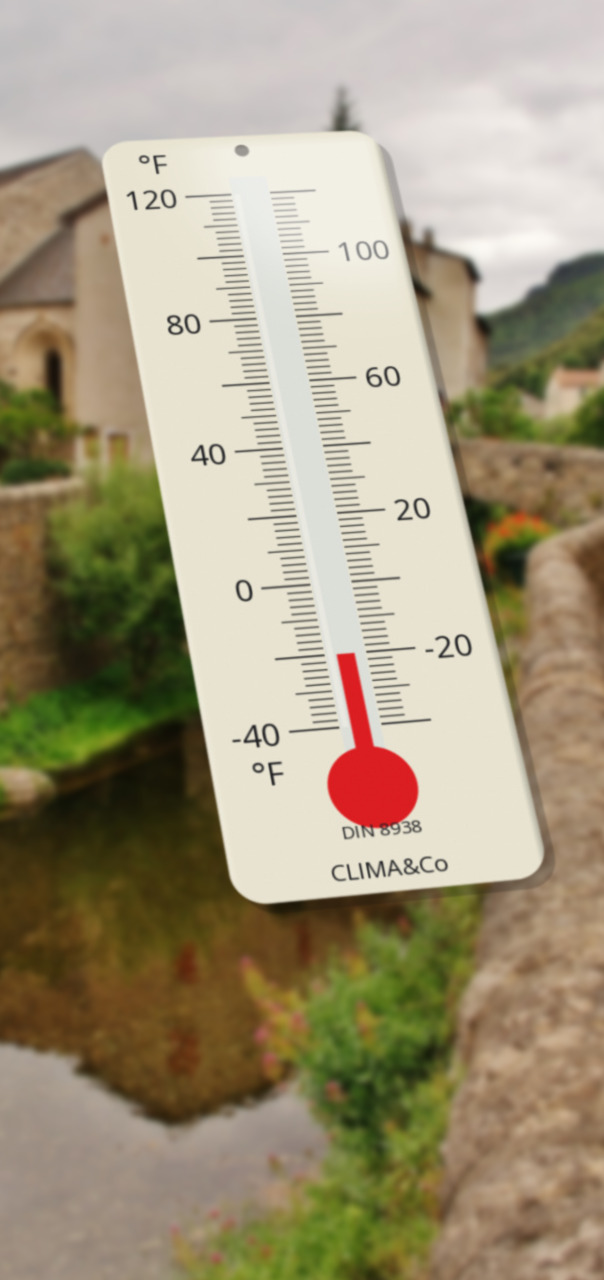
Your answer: -20 °F
